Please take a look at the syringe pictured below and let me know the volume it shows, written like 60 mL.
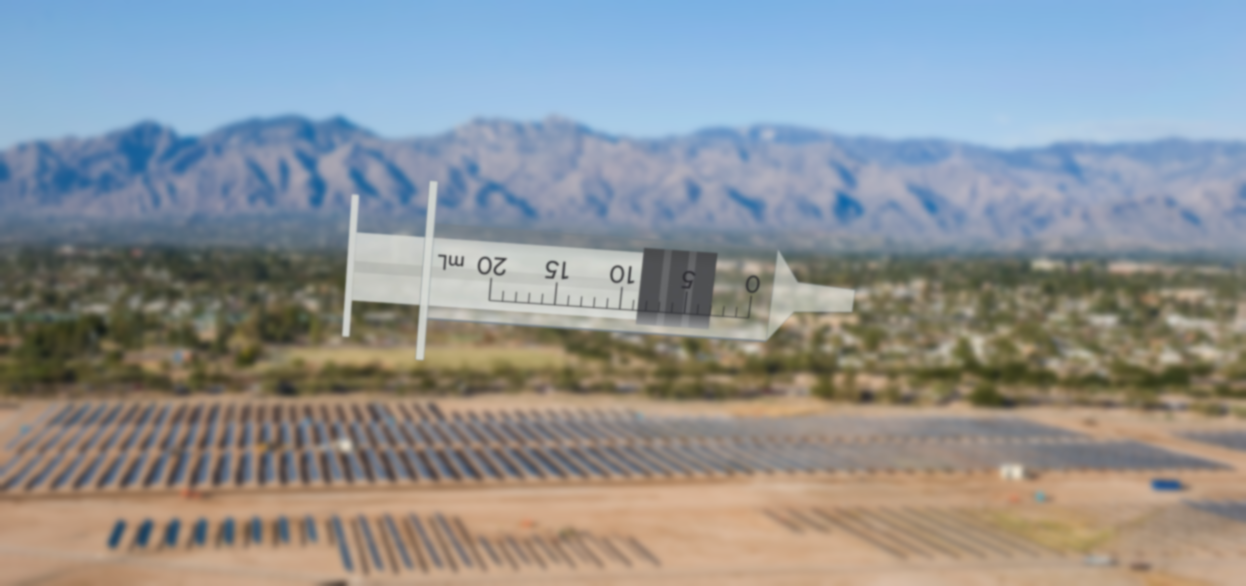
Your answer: 3 mL
